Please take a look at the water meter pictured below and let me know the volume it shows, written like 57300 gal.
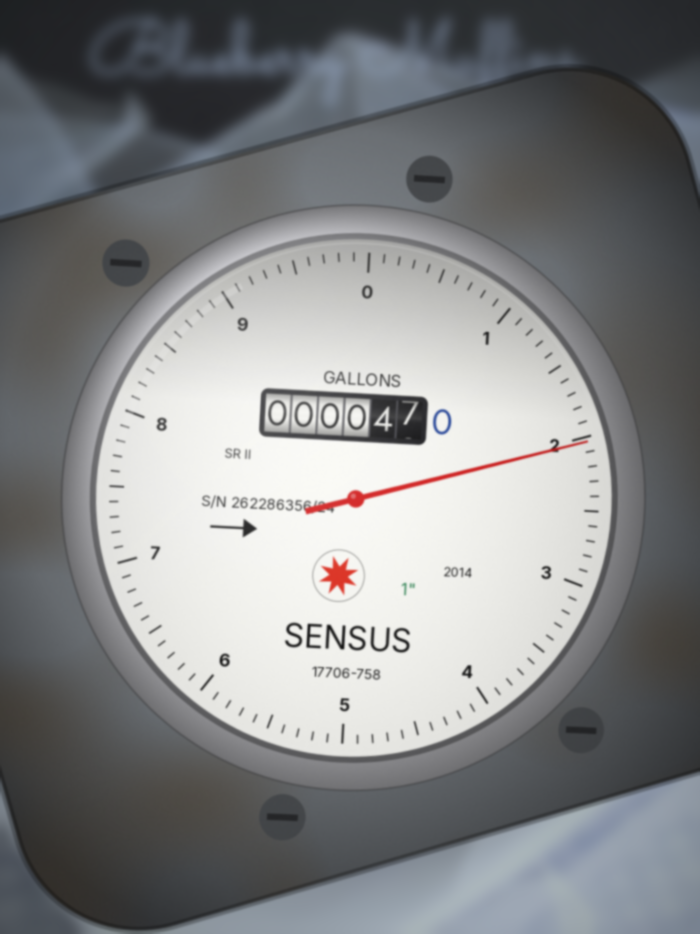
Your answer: 472.0 gal
